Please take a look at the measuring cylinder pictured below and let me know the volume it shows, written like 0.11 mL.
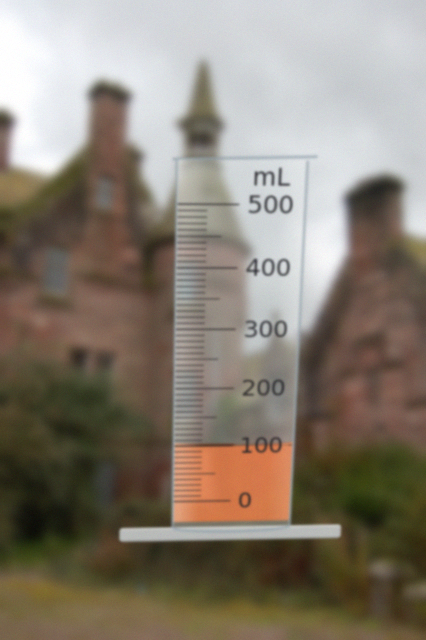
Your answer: 100 mL
